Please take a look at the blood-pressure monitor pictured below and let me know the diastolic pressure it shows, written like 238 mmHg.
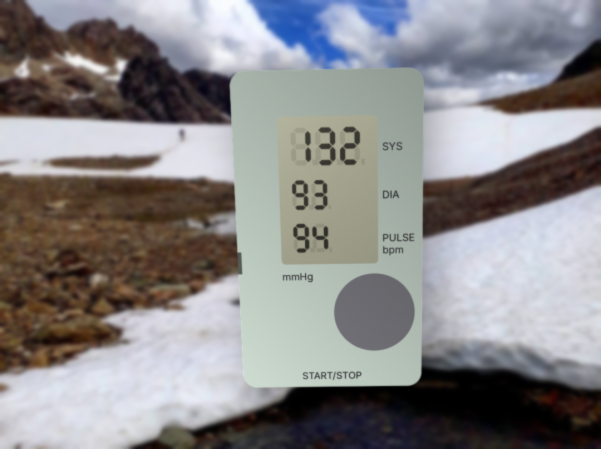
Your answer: 93 mmHg
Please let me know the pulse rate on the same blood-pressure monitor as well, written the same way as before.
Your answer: 94 bpm
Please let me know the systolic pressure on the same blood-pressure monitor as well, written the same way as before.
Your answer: 132 mmHg
